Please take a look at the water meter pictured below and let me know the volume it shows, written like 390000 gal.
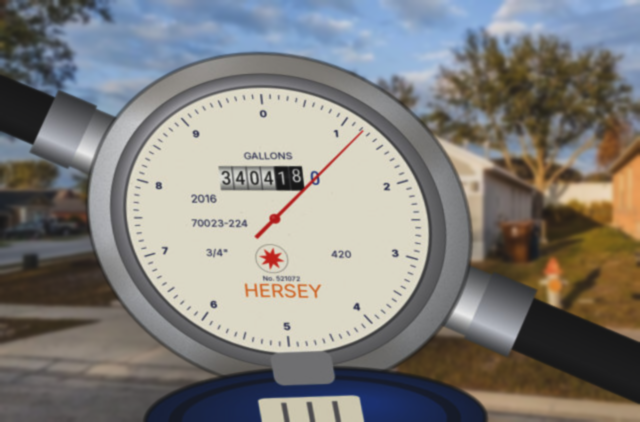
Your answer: 3404181.2 gal
